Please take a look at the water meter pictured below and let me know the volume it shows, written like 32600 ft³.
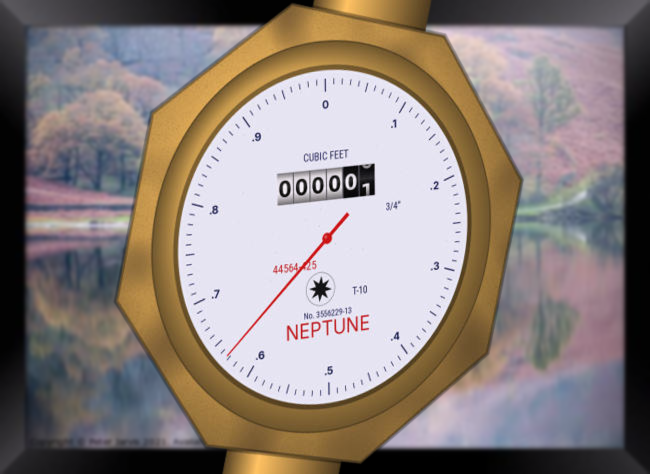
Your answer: 0.63 ft³
